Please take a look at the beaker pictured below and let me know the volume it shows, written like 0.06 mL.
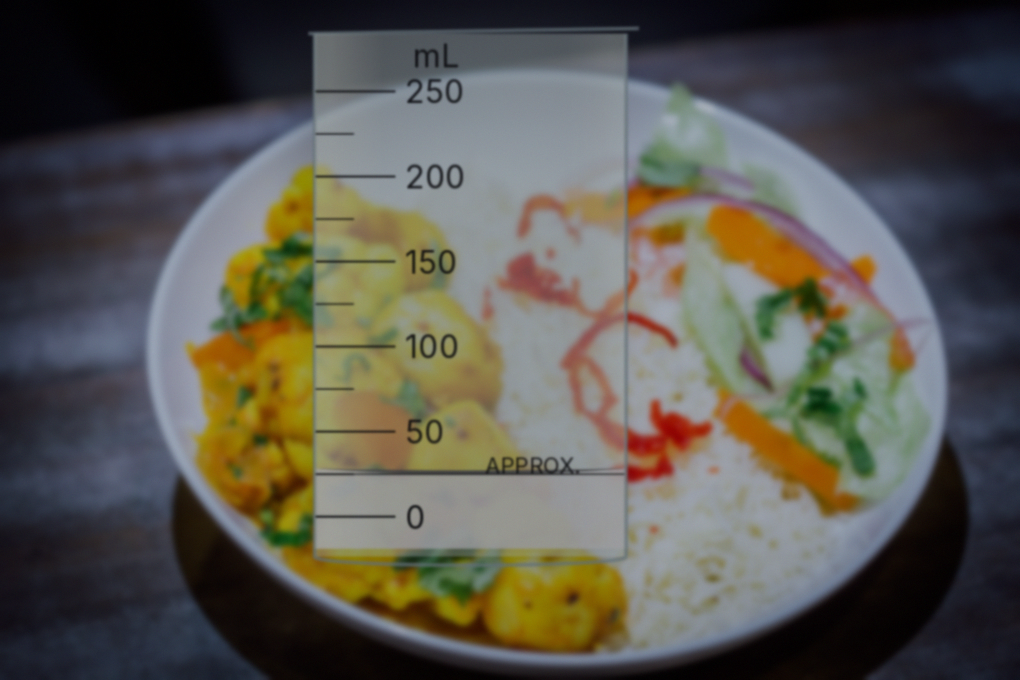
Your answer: 25 mL
